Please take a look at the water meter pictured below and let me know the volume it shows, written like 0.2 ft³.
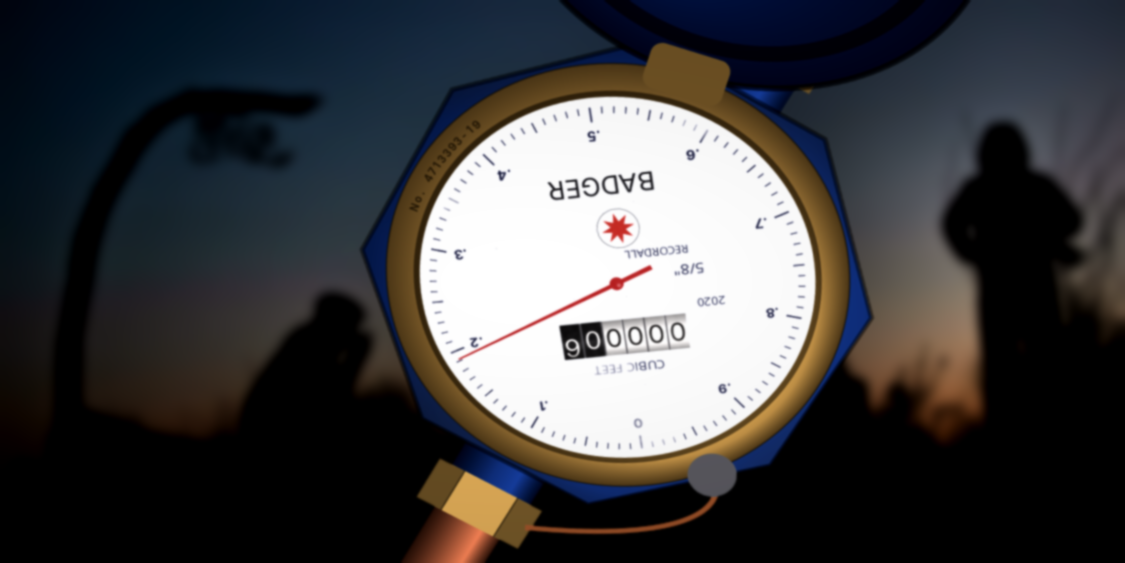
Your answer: 6.19 ft³
